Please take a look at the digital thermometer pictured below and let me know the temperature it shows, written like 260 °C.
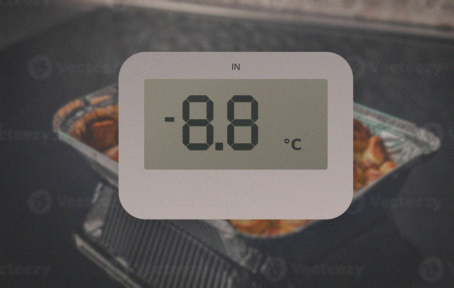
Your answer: -8.8 °C
